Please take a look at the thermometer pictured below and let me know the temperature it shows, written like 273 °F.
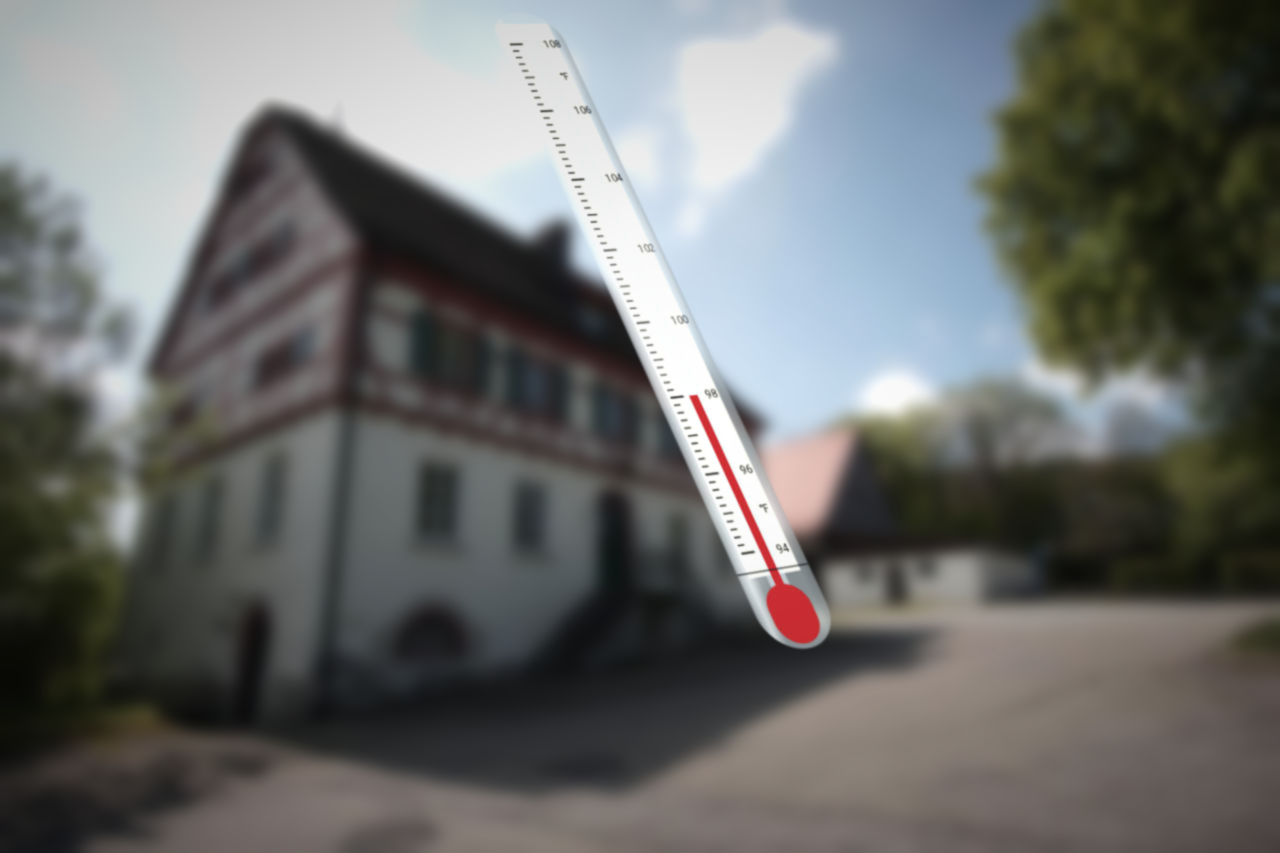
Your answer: 98 °F
